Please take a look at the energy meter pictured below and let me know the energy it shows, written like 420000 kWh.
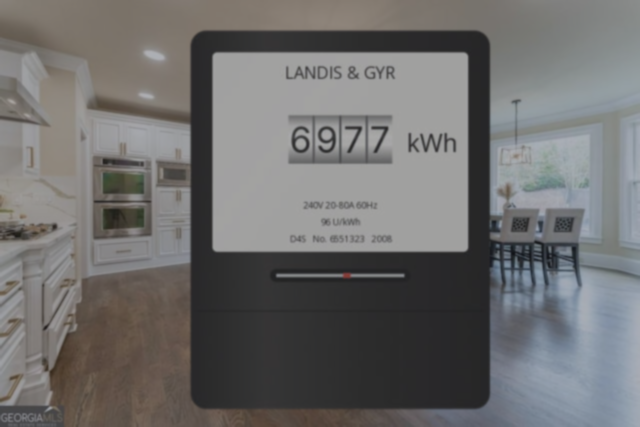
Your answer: 6977 kWh
